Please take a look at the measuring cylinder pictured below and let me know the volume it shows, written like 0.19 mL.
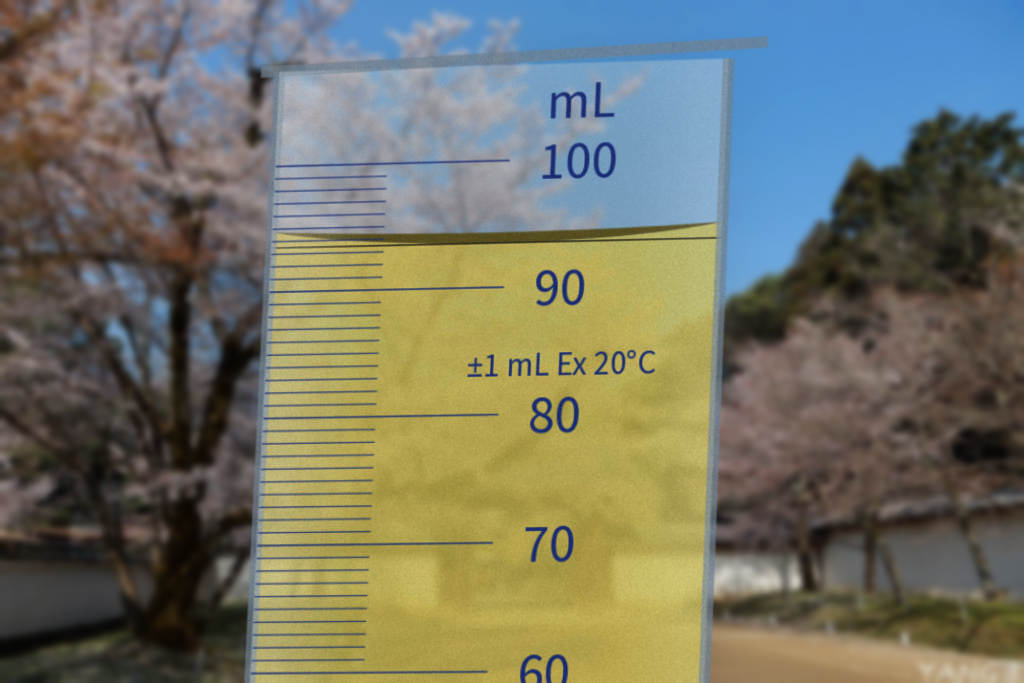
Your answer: 93.5 mL
